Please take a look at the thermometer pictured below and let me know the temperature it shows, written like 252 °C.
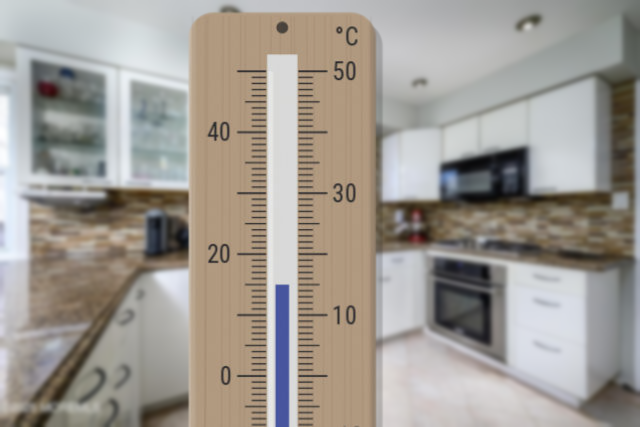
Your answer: 15 °C
